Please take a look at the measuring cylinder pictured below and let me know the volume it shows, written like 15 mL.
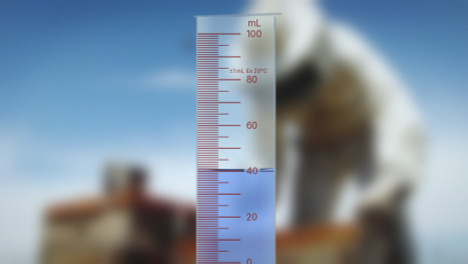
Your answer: 40 mL
